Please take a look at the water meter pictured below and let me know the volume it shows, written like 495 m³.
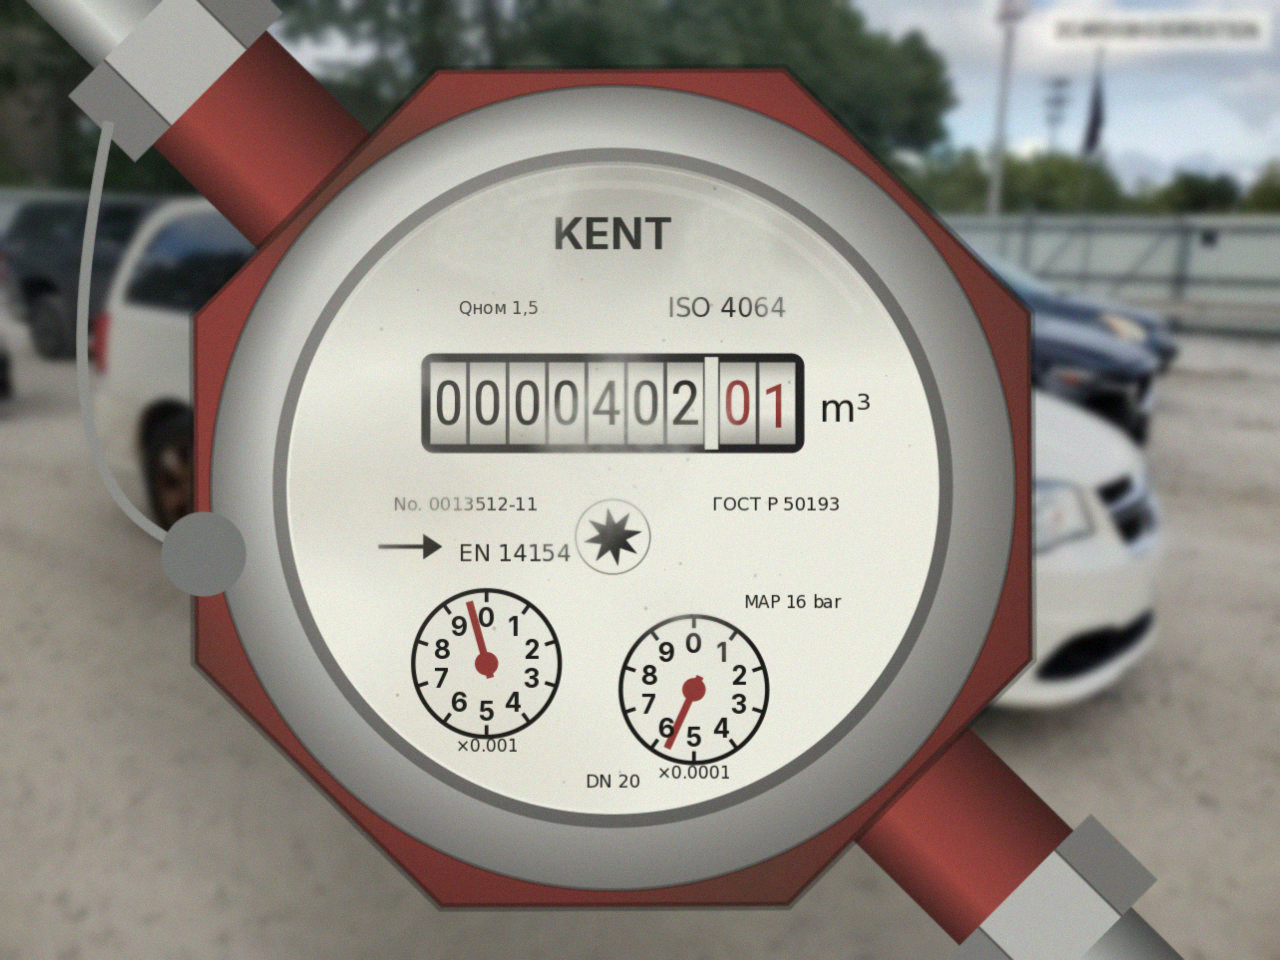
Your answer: 402.0095 m³
